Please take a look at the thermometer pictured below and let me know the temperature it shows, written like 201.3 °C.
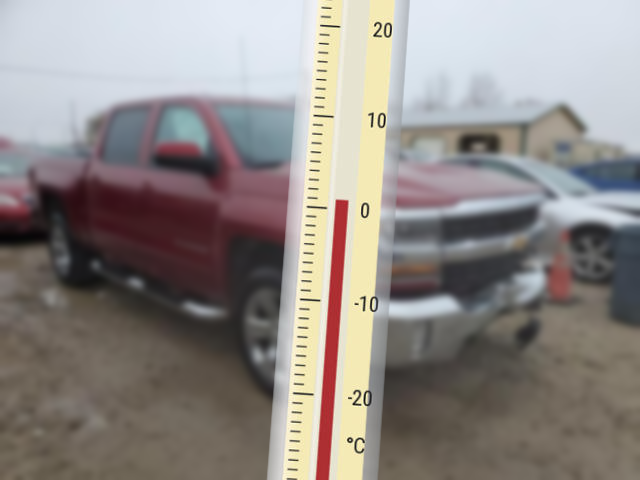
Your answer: 1 °C
